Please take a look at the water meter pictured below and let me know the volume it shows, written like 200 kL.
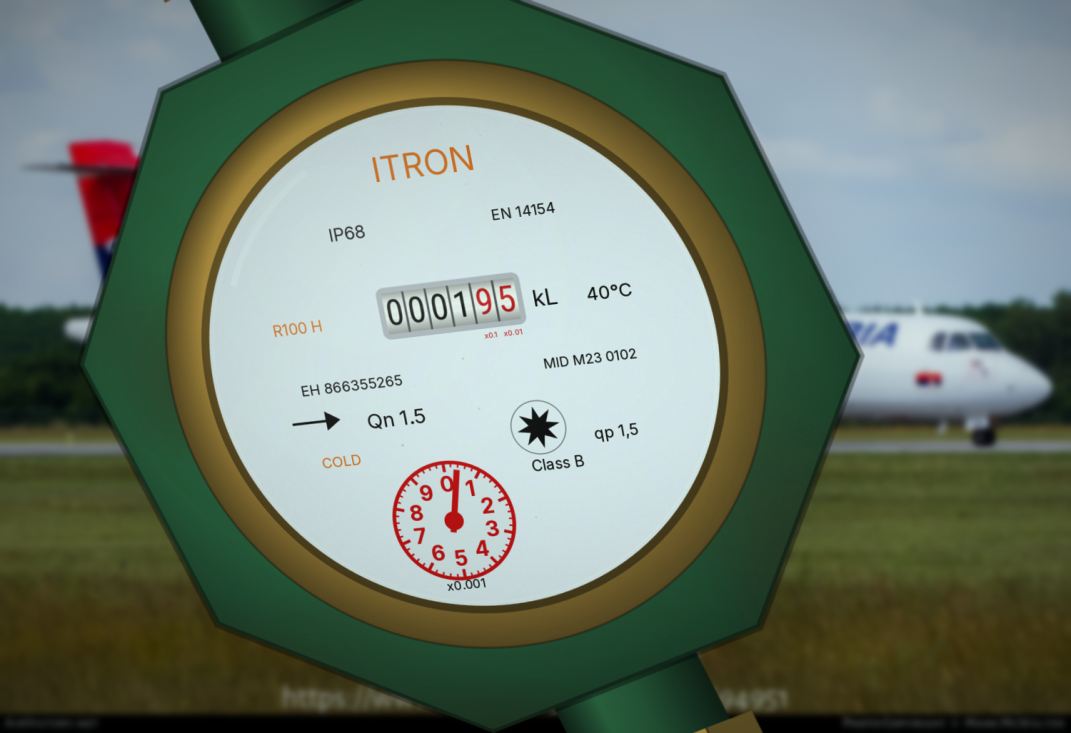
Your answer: 1.950 kL
